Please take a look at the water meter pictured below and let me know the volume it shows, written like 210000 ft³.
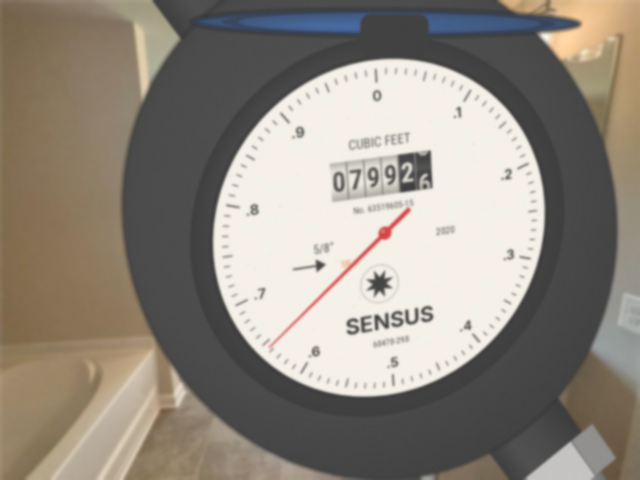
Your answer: 79925.64 ft³
